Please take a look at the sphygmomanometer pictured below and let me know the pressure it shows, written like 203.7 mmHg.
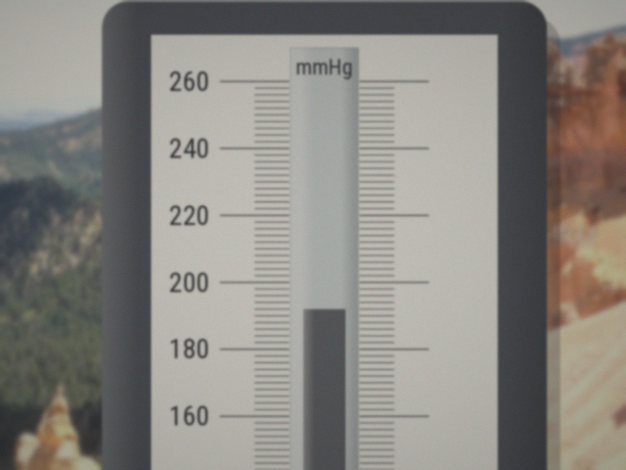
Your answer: 192 mmHg
